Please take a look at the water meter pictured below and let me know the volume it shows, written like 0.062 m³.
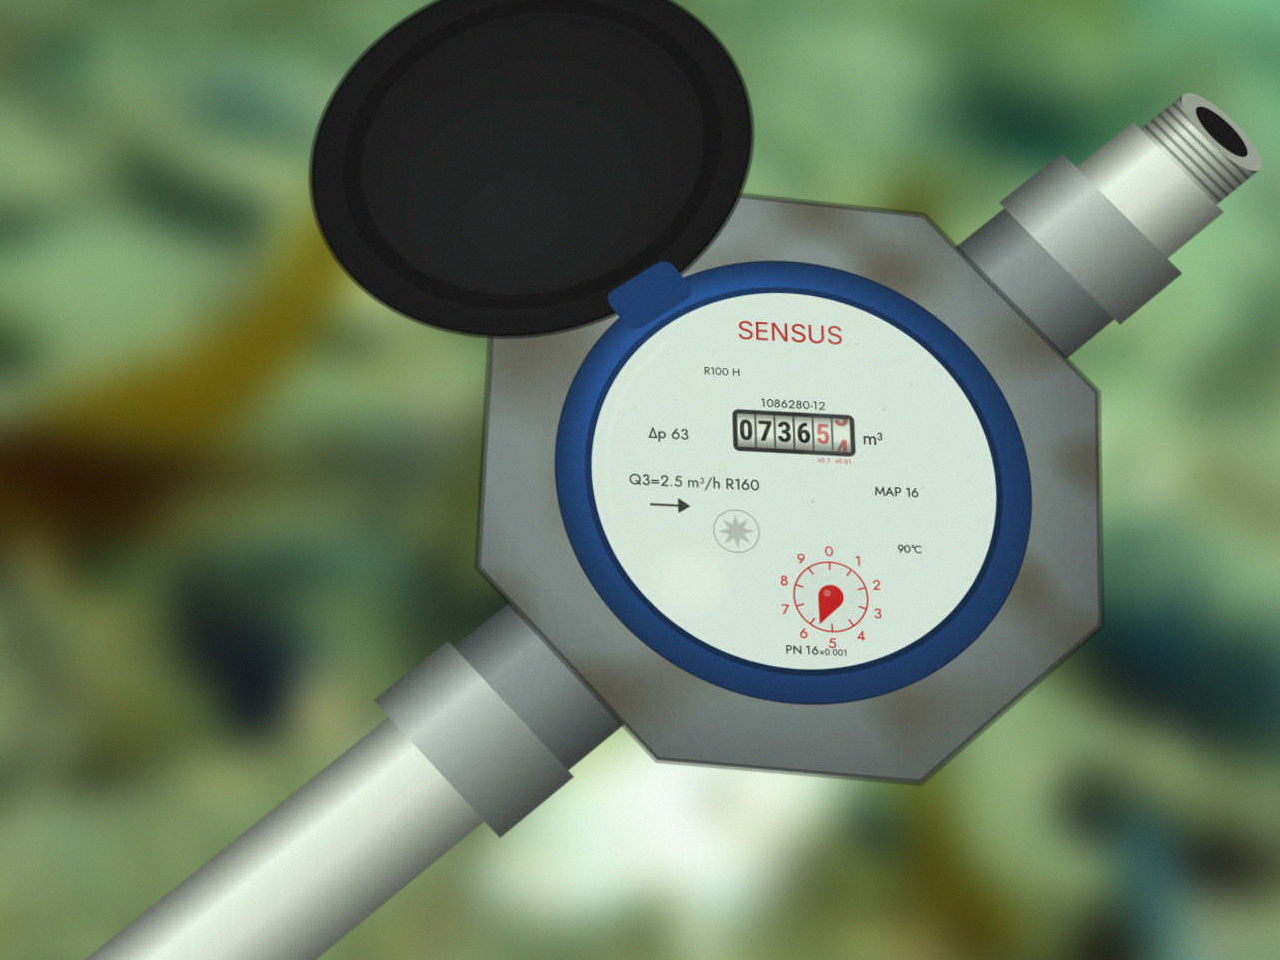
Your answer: 736.535 m³
